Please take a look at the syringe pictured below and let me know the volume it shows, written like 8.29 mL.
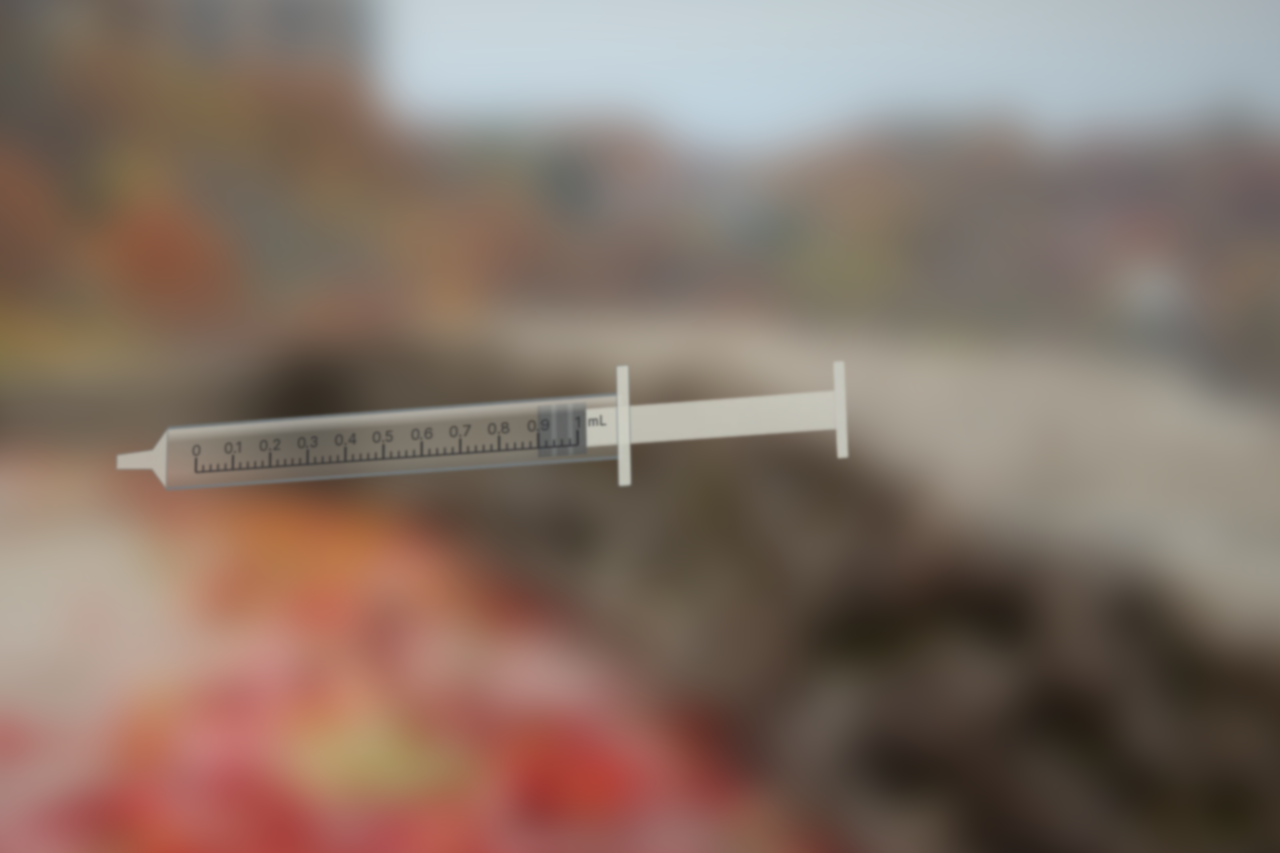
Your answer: 0.9 mL
